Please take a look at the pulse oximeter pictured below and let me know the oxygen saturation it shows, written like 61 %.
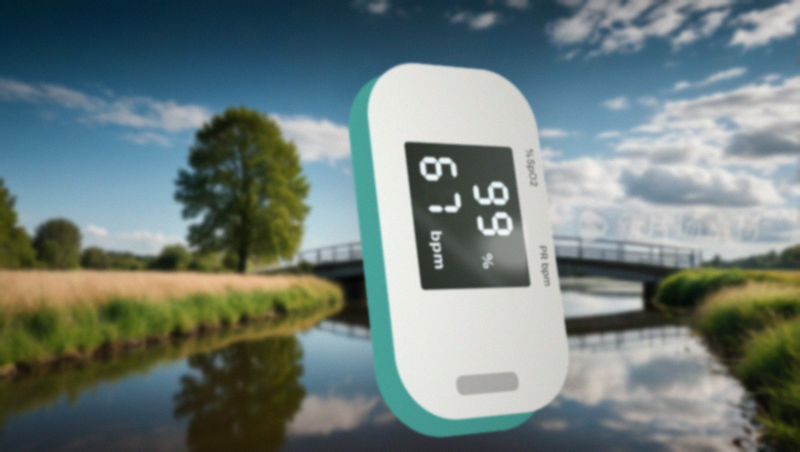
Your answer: 99 %
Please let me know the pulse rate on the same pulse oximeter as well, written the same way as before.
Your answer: 67 bpm
